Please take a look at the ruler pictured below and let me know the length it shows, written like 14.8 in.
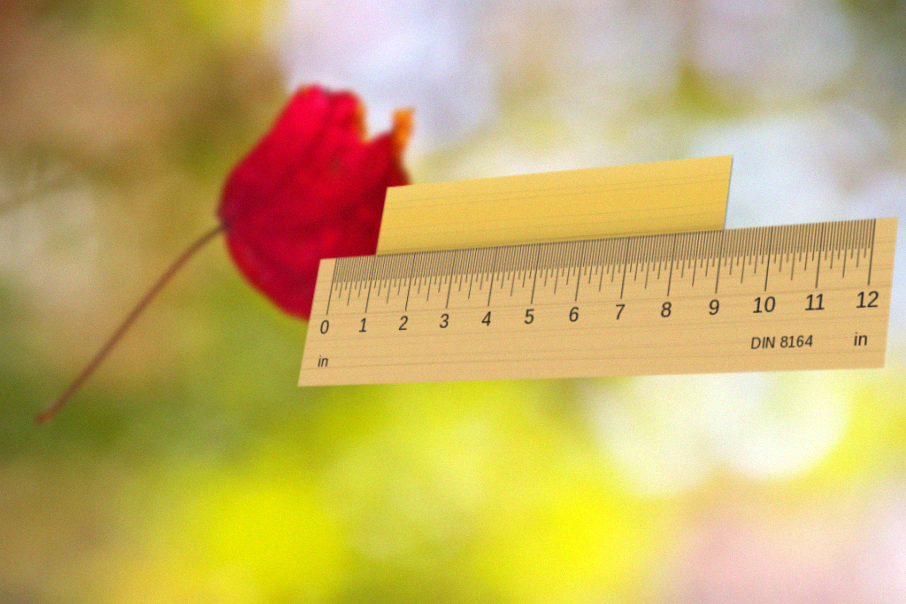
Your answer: 8 in
